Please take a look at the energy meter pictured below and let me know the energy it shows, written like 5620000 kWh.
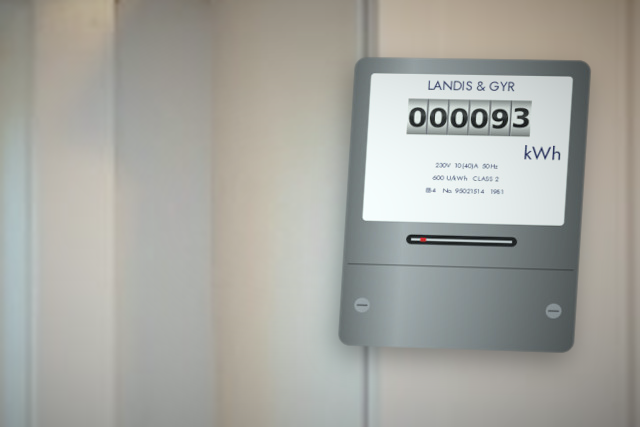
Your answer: 93 kWh
